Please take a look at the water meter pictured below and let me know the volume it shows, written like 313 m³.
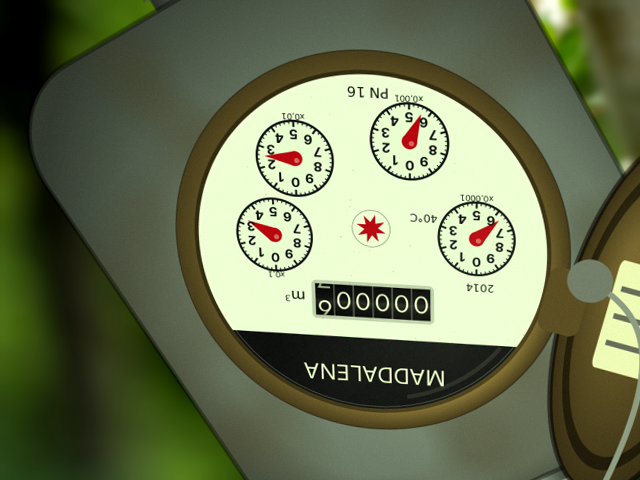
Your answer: 6.3256 m³
